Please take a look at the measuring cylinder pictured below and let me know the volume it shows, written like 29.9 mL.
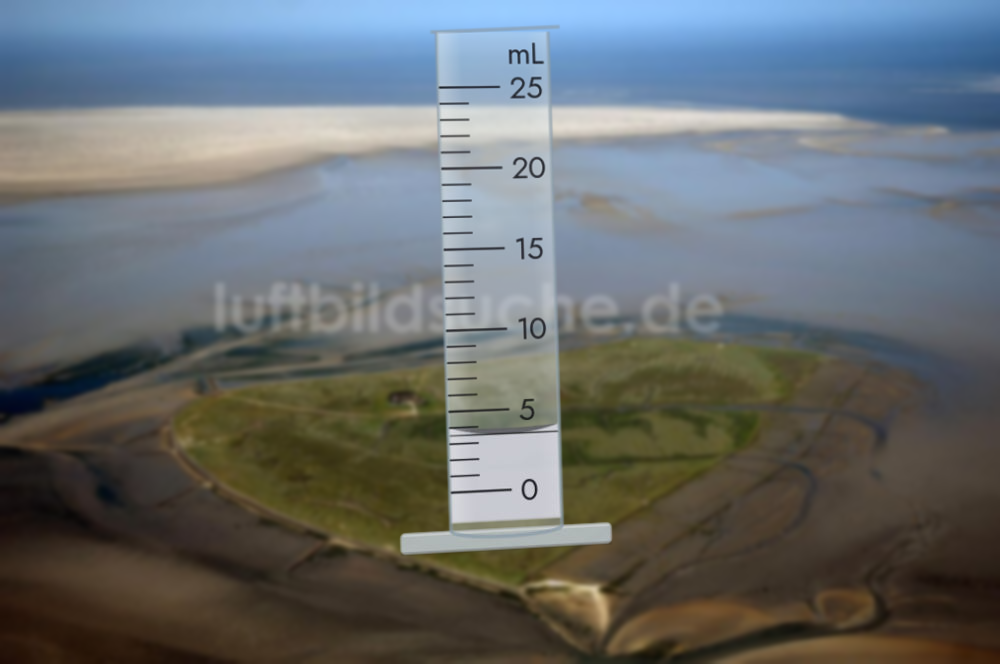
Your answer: 3.5 mL
